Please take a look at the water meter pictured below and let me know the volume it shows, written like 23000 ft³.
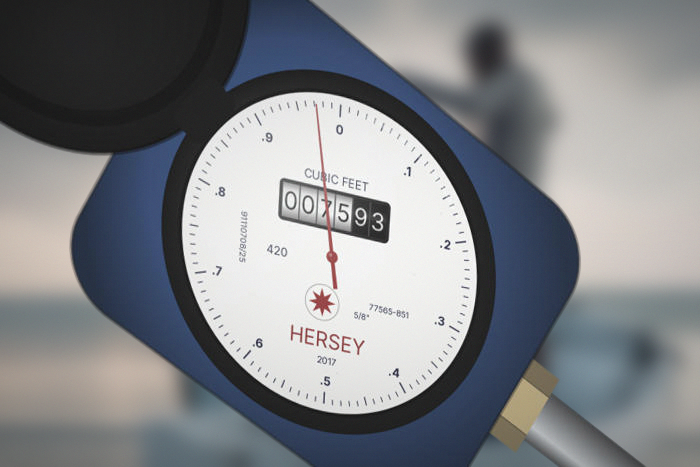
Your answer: 7592.97 ft³
